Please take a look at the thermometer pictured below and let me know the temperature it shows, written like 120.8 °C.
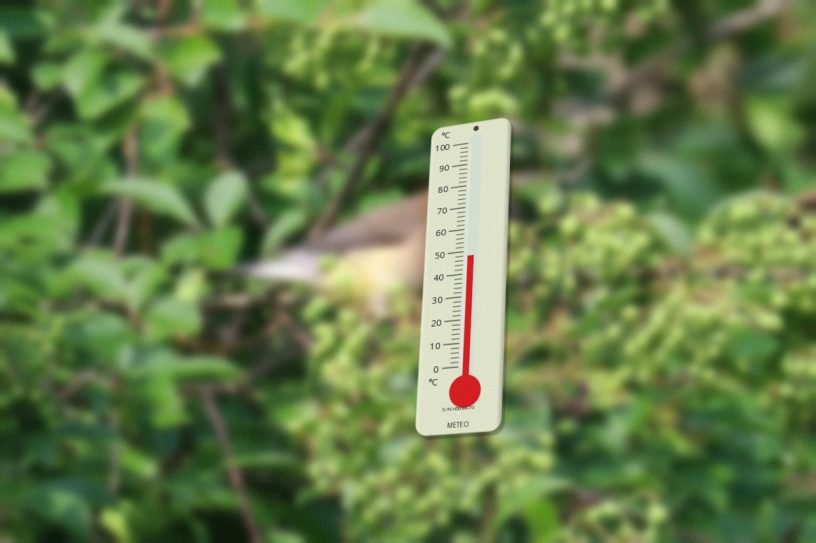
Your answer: 48 °C
